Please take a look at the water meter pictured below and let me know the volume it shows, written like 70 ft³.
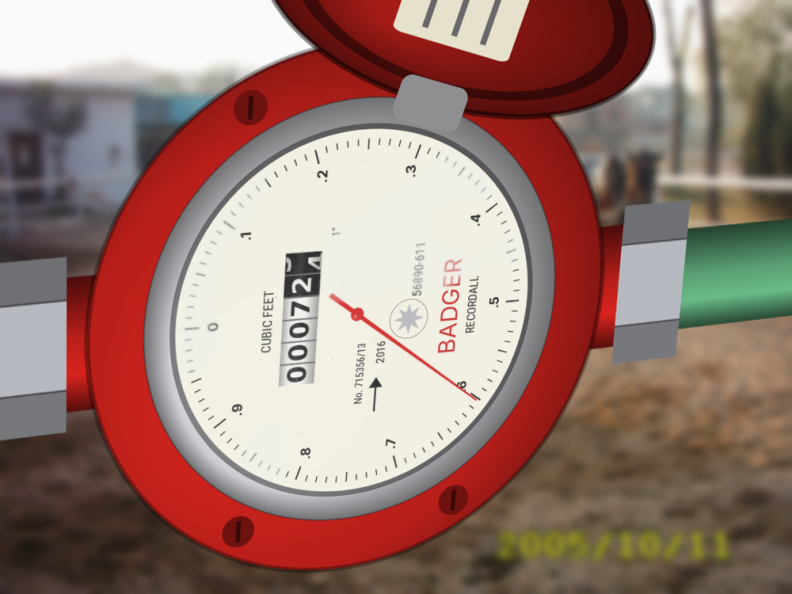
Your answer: 723.60 ft³
